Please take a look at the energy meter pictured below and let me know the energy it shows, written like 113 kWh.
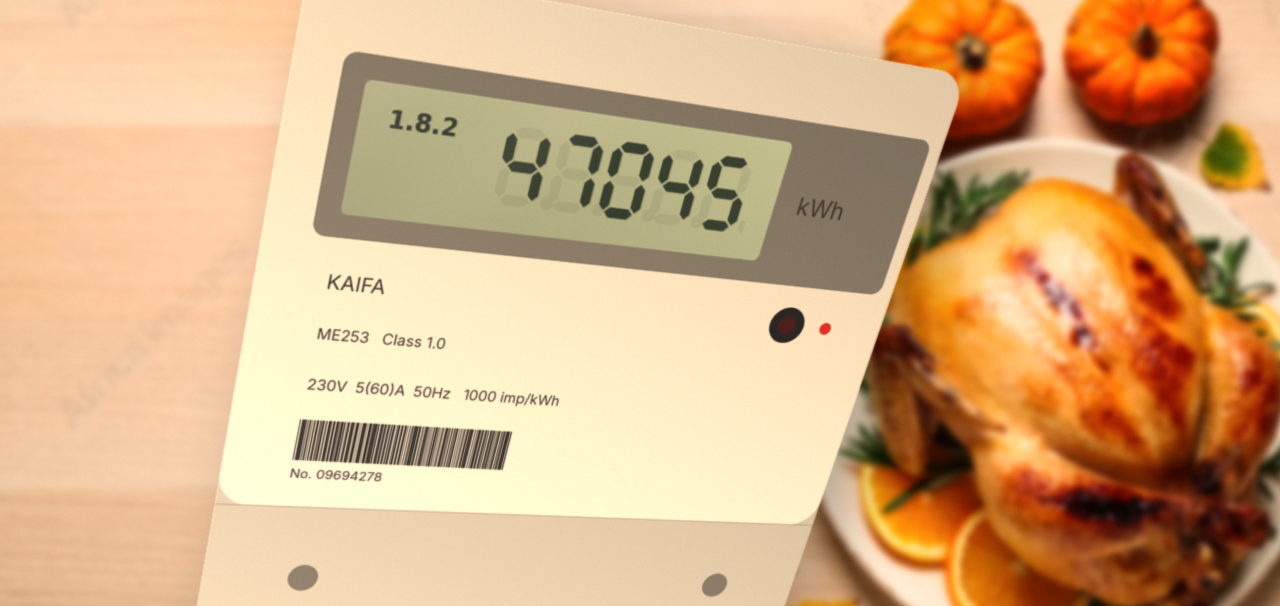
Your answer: 47045 kWh
